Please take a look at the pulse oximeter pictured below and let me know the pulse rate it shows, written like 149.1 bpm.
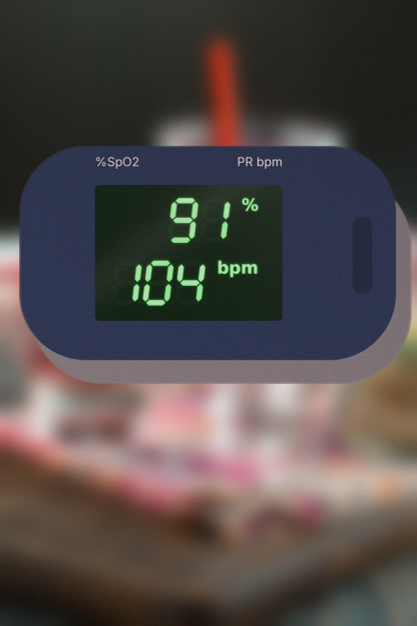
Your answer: 104 bpm
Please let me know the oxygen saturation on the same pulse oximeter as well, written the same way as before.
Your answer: 91 %
